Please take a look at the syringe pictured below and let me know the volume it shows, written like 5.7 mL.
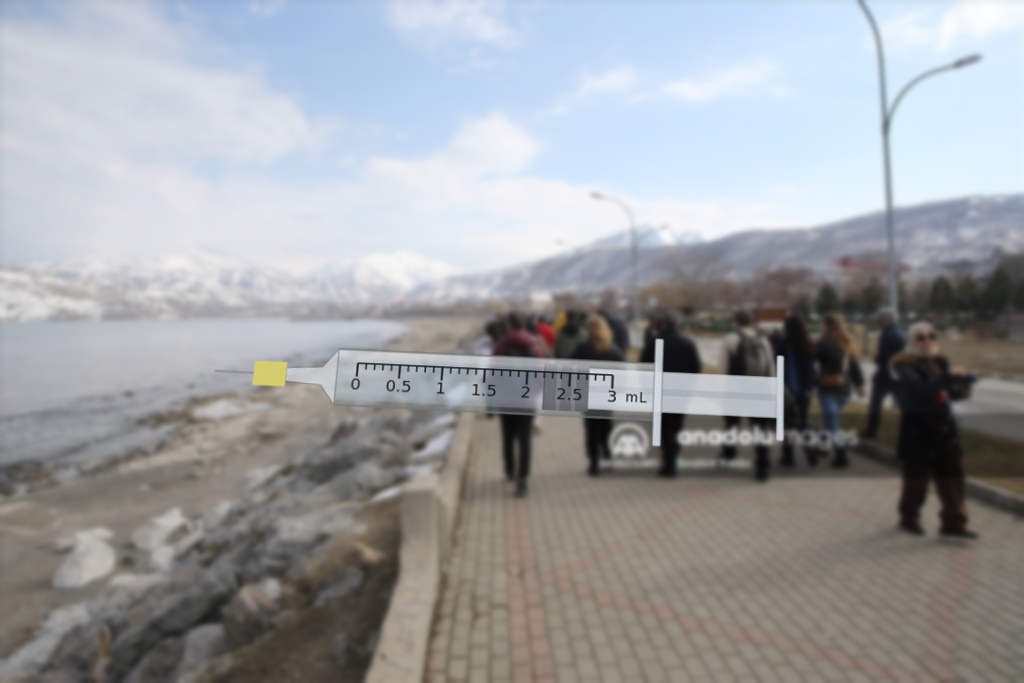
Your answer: 2.2 mL
